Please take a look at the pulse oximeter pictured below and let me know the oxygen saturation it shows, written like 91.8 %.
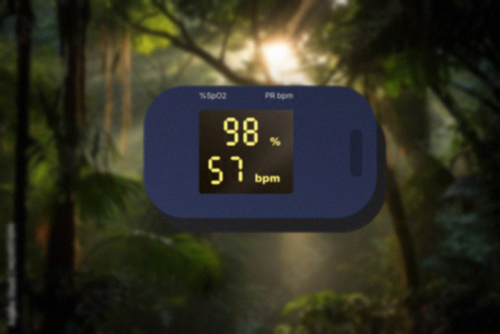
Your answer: 98 %
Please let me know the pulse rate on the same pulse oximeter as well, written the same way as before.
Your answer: 57 bpm
